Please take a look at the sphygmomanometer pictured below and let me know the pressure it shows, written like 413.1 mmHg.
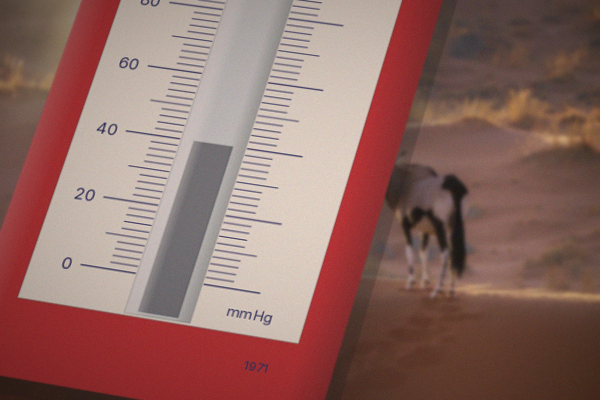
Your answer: 40 mmHg
